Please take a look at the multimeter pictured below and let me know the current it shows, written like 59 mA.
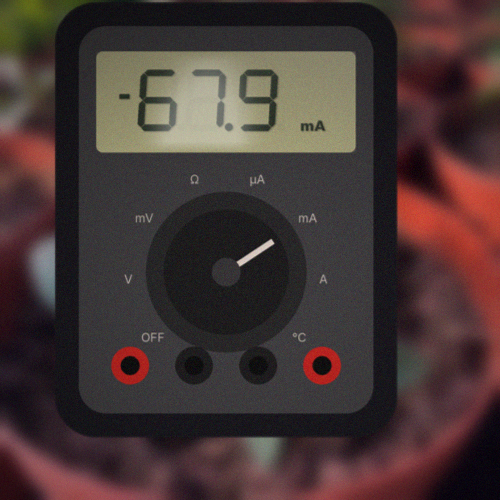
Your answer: -67.9 mA
